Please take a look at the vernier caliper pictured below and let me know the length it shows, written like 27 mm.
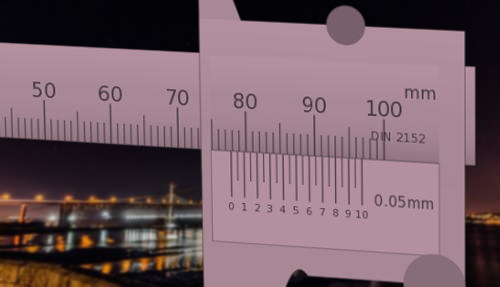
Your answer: 77.8 mm
